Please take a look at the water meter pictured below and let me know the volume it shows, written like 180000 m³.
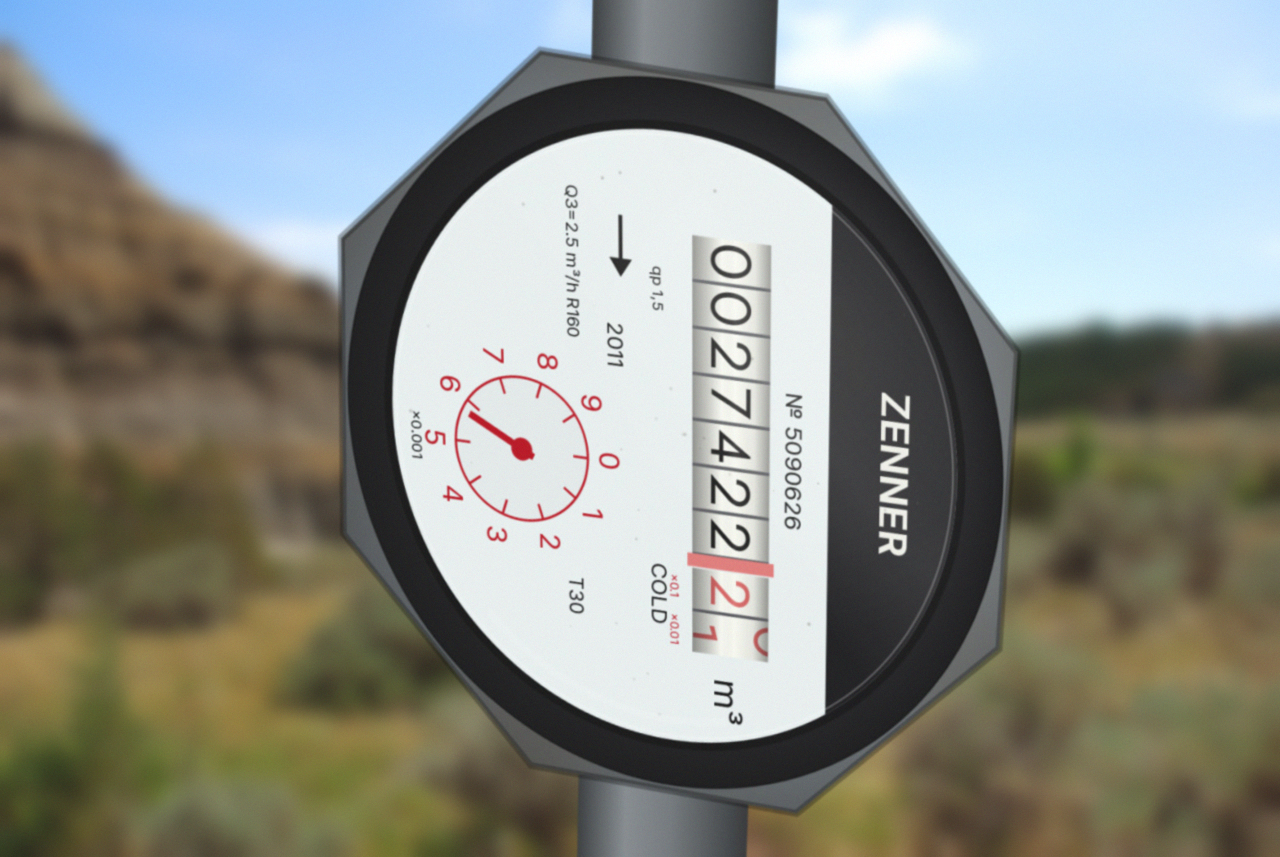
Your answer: 27422.205 m³
